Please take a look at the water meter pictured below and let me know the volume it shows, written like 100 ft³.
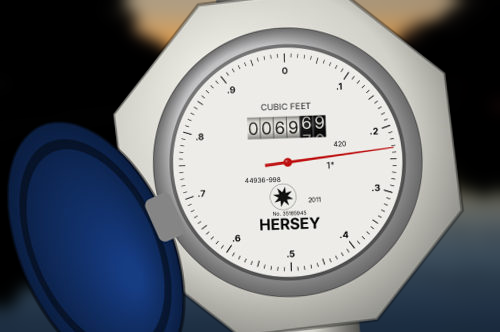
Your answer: 6969.23 ft³
